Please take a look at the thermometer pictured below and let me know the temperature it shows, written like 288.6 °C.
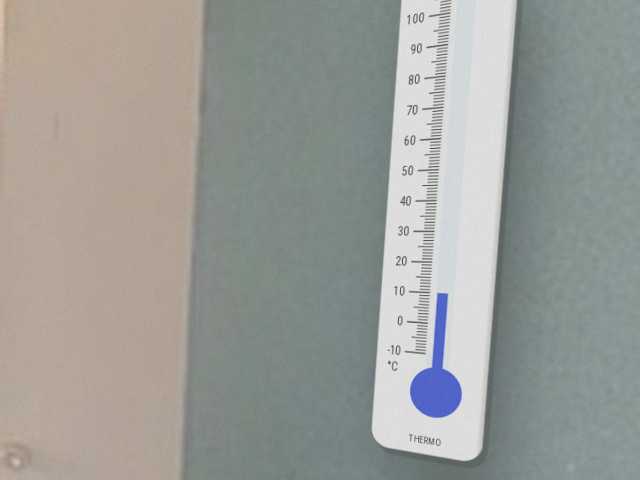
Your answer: 10 °C
